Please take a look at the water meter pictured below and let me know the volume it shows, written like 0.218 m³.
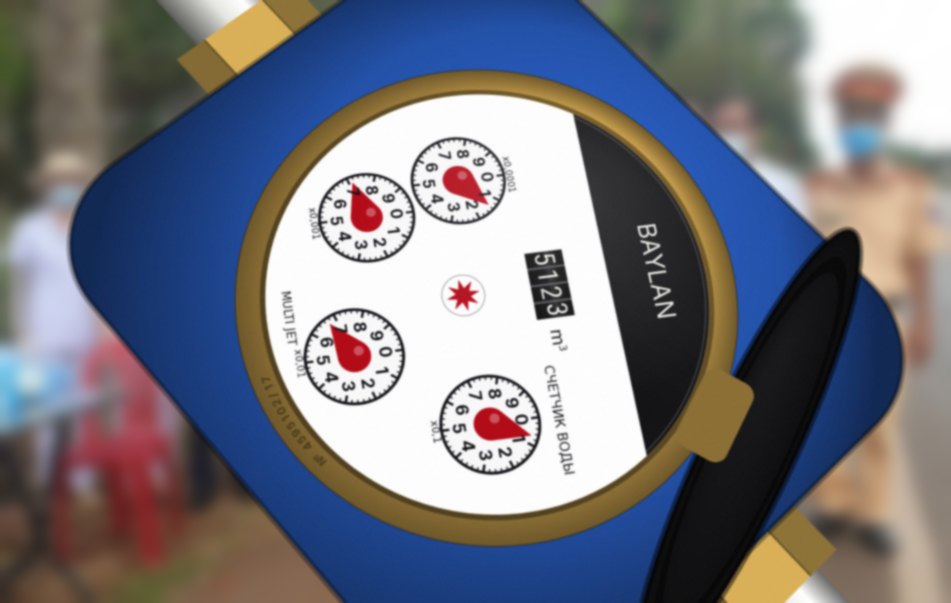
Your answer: 5123.0671 m³
